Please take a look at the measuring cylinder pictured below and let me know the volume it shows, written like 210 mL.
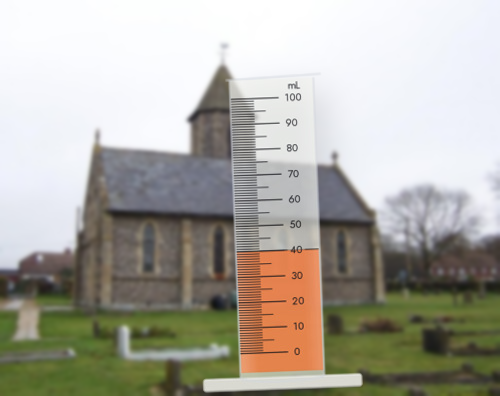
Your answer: 40 mL
